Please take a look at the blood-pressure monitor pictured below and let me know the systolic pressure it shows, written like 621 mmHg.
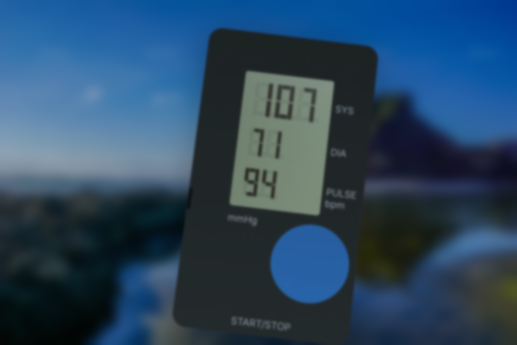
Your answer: 107 mmHg
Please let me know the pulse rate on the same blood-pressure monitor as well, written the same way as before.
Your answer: 94 bpm
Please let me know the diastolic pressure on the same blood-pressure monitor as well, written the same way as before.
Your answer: 71 mmHg
